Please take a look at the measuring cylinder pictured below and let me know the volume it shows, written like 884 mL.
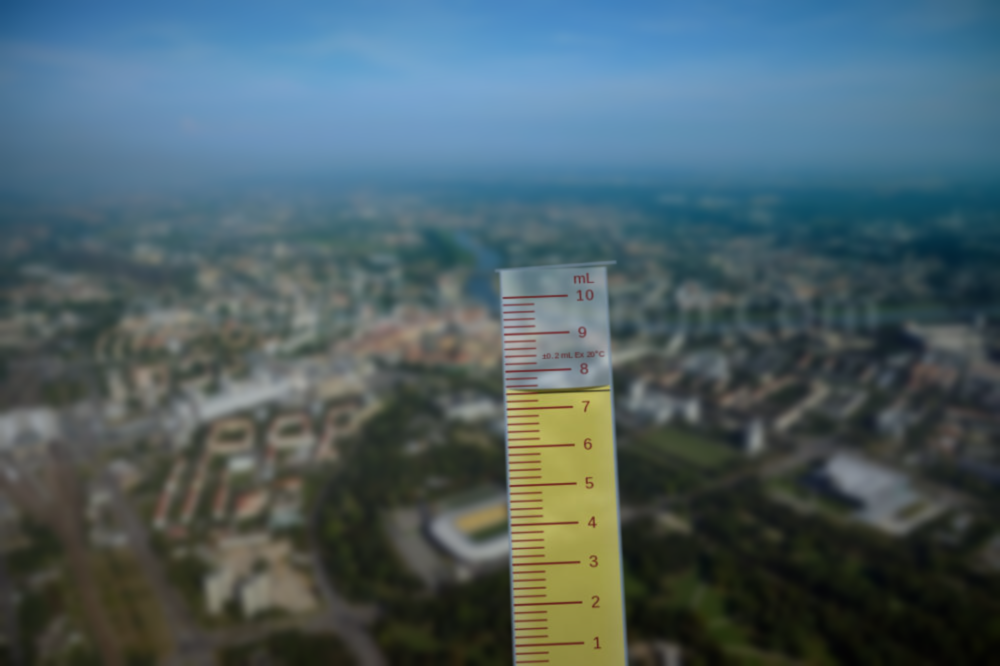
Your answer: 7.4 mL
